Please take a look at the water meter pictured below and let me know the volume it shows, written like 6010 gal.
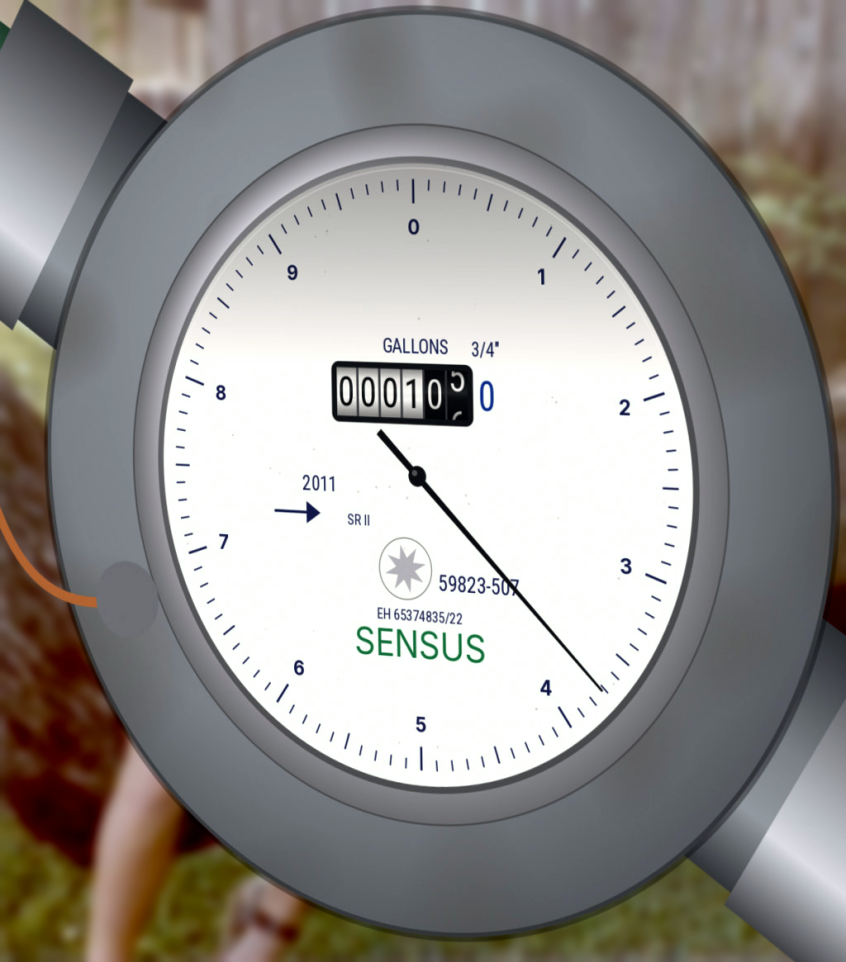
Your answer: 1053.7 gal
